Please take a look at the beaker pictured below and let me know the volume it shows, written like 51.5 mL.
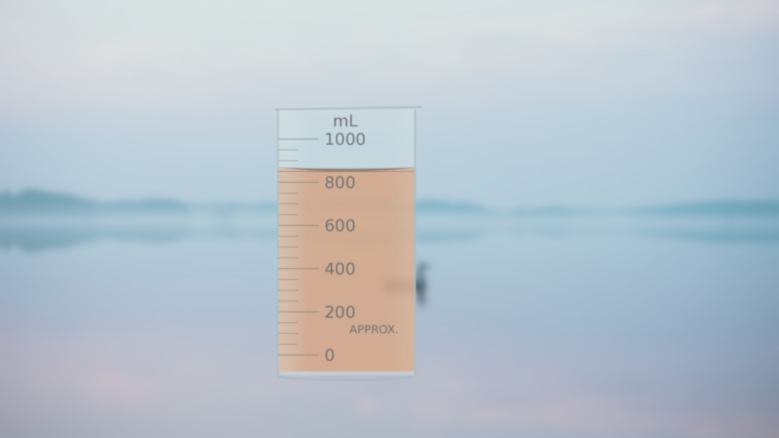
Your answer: 850 mL
